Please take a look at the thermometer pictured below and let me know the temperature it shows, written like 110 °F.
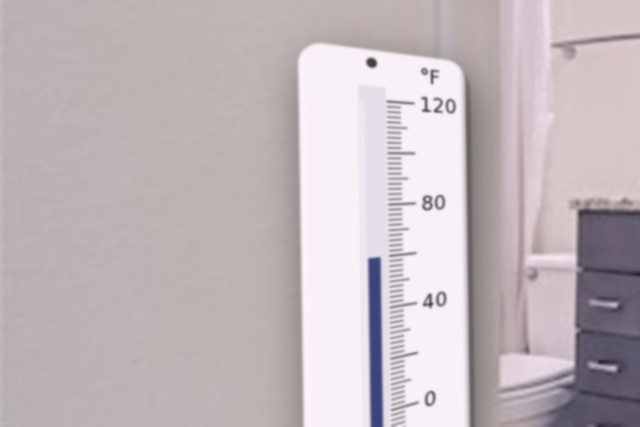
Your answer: 60 °F
